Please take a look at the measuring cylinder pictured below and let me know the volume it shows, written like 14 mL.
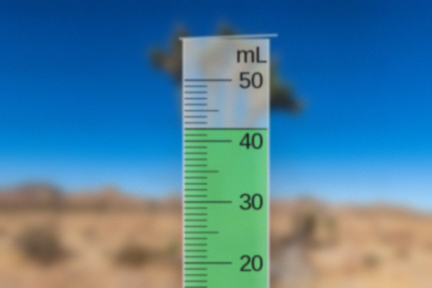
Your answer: 42 mL
